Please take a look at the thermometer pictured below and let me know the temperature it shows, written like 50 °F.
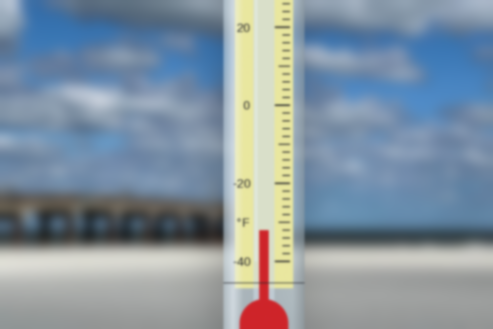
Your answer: -32 °F
